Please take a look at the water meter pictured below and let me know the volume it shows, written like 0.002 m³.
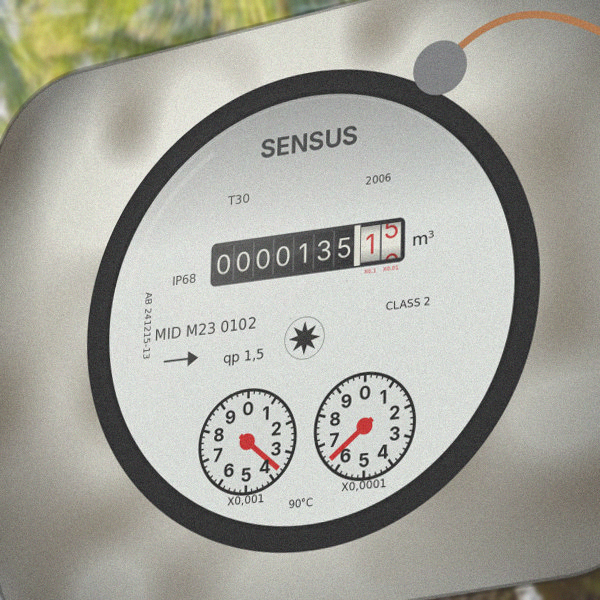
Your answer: 135.1536 m³
